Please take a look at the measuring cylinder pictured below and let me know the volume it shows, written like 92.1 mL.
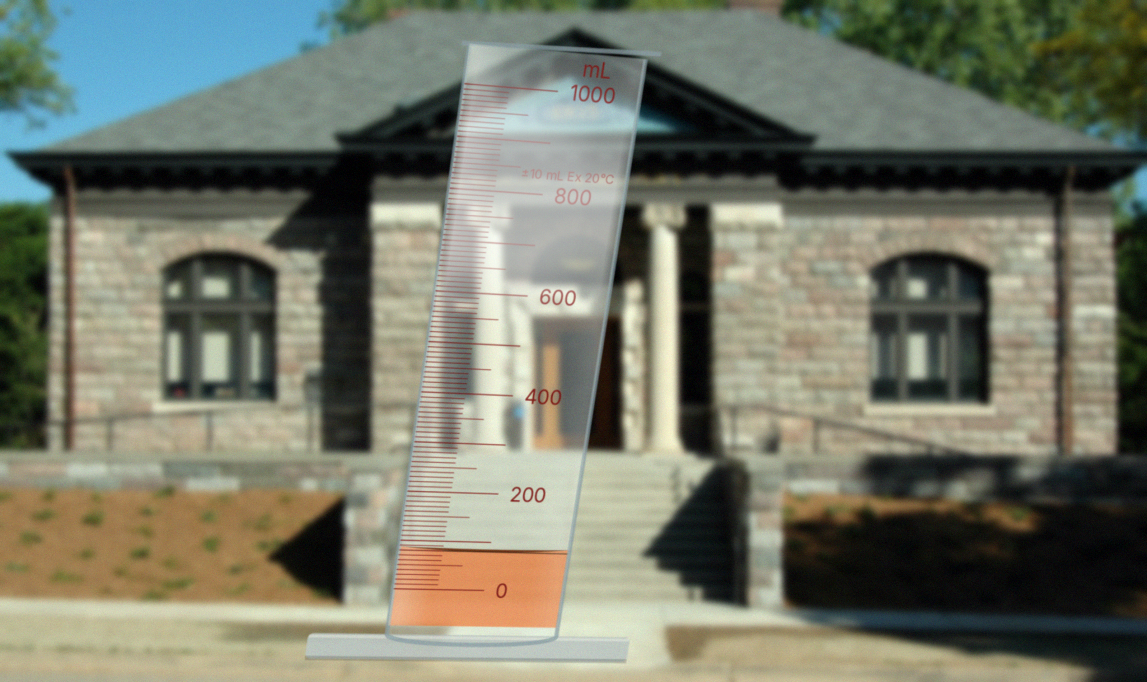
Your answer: 80 mL
